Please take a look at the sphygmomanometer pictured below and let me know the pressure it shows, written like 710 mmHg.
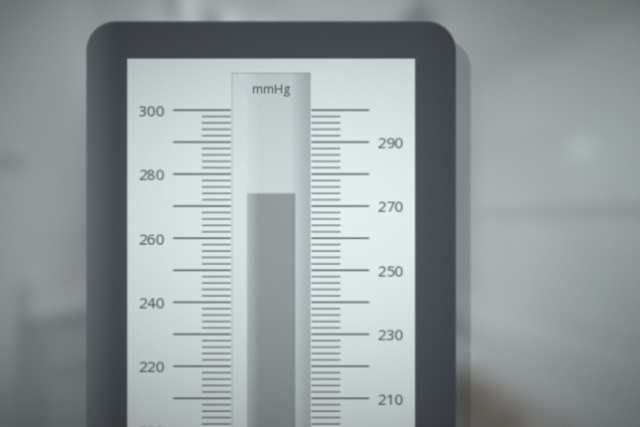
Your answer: 274 mmHg
